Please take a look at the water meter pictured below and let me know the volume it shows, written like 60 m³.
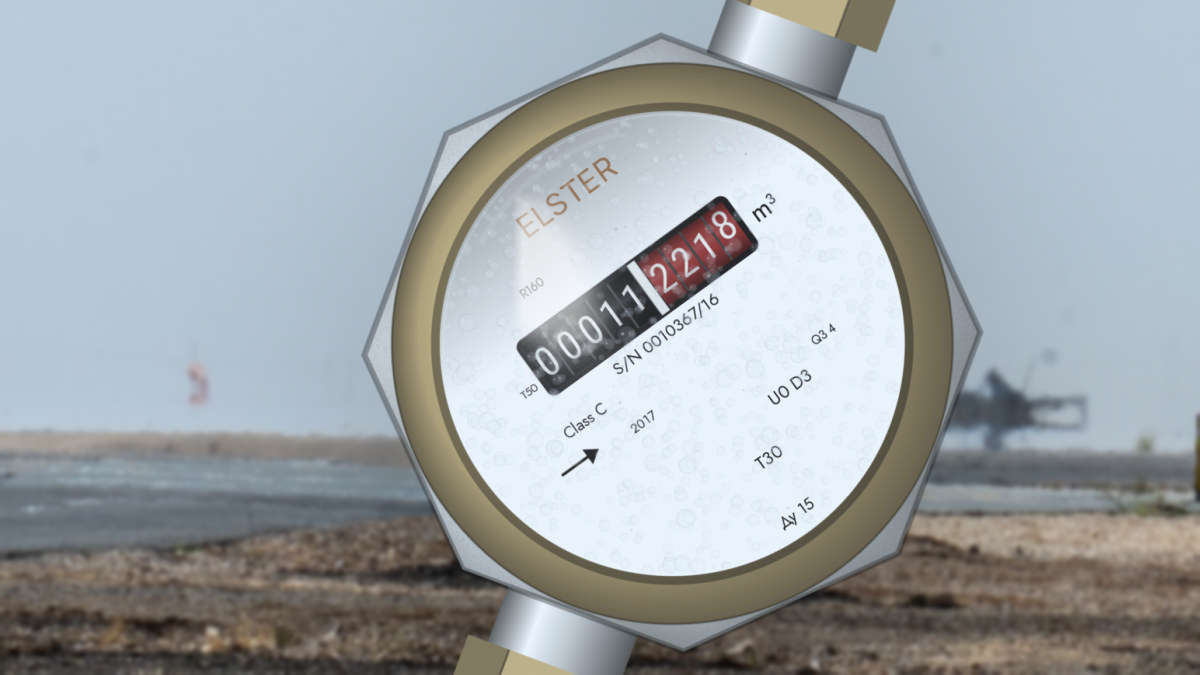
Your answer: 11.2218 m³
